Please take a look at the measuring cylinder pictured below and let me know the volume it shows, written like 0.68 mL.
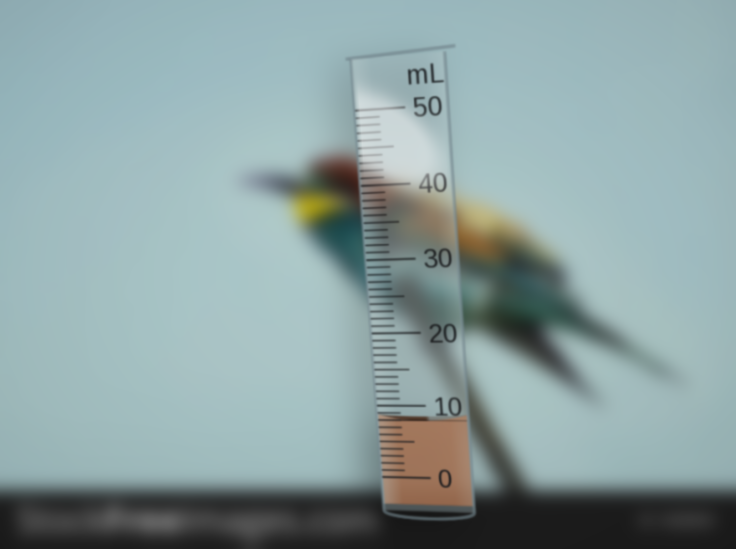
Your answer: 8 mL
